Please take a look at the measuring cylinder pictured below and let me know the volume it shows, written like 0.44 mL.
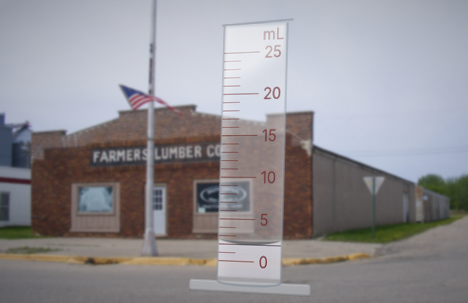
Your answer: 2 mL
